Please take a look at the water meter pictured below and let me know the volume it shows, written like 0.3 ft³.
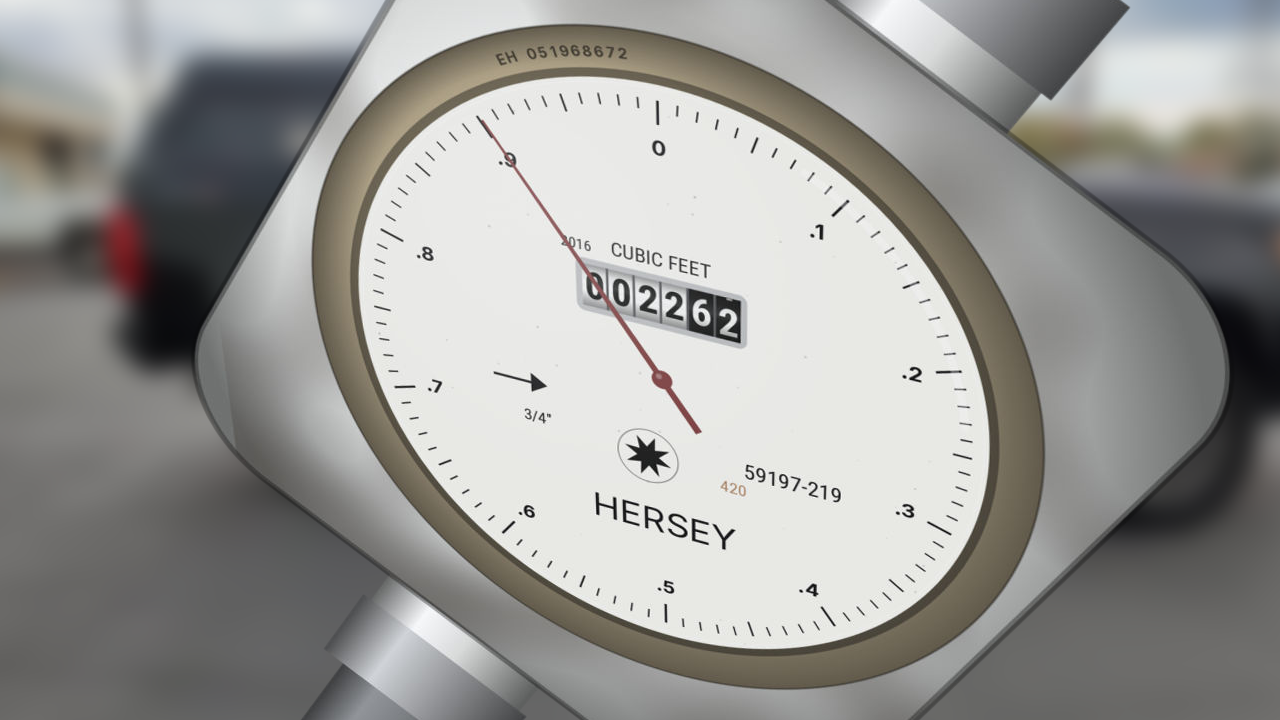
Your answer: 2261.90 ft³
